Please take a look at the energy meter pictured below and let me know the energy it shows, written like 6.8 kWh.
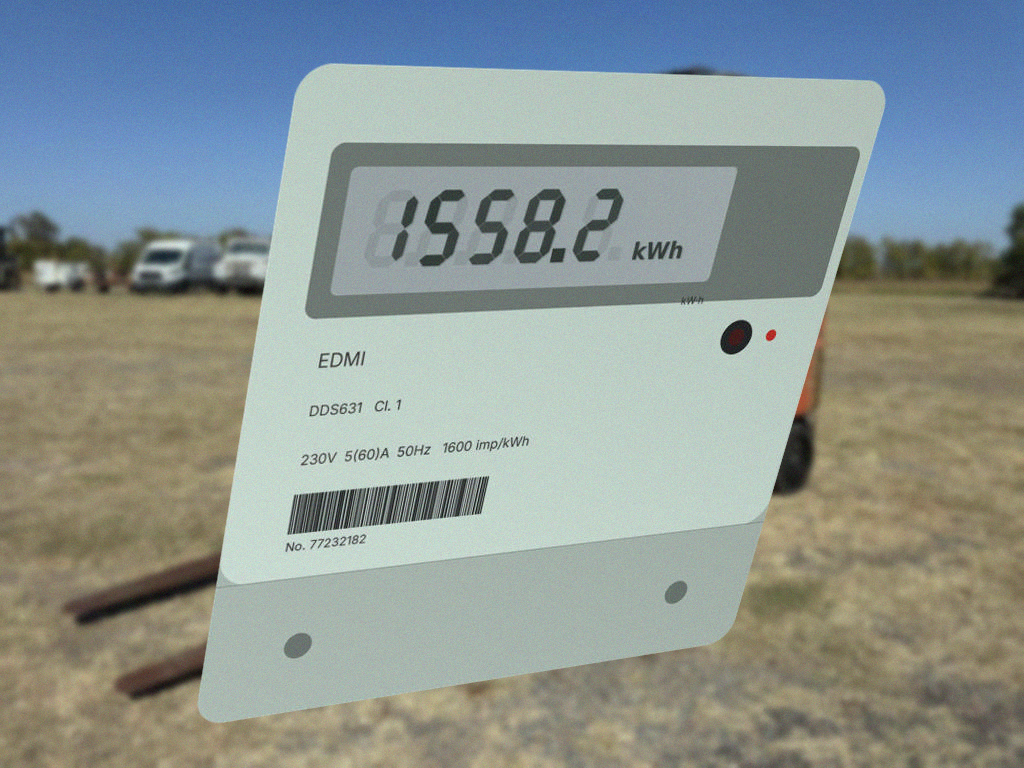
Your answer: 1558.2 kWh
